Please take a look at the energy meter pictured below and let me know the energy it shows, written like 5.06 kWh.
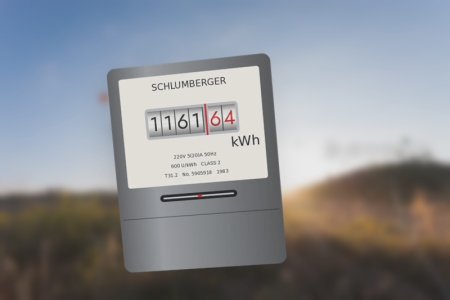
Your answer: 1161.64 kWh
